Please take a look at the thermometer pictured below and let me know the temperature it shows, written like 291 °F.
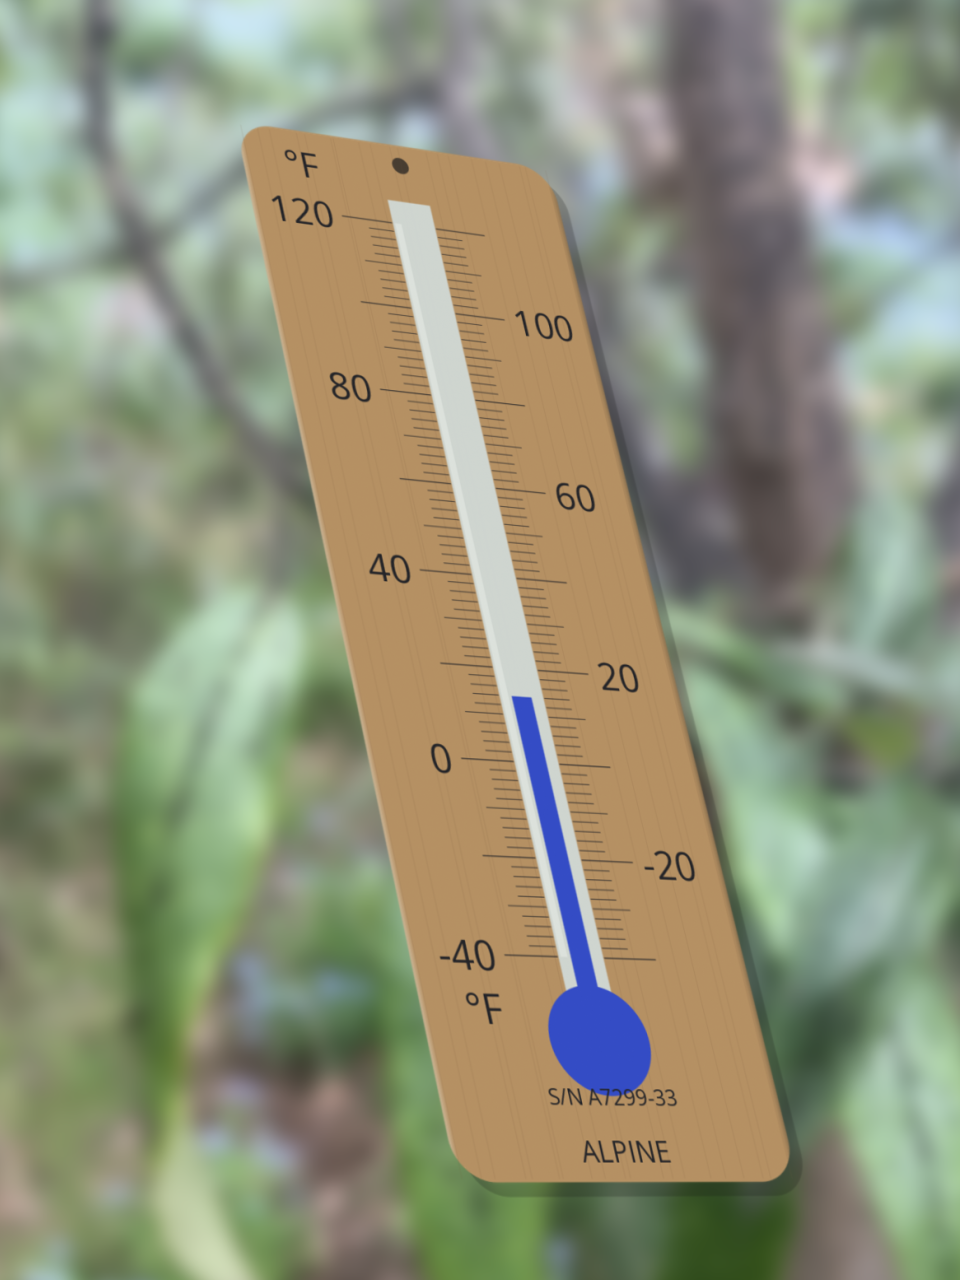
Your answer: 14 °F
